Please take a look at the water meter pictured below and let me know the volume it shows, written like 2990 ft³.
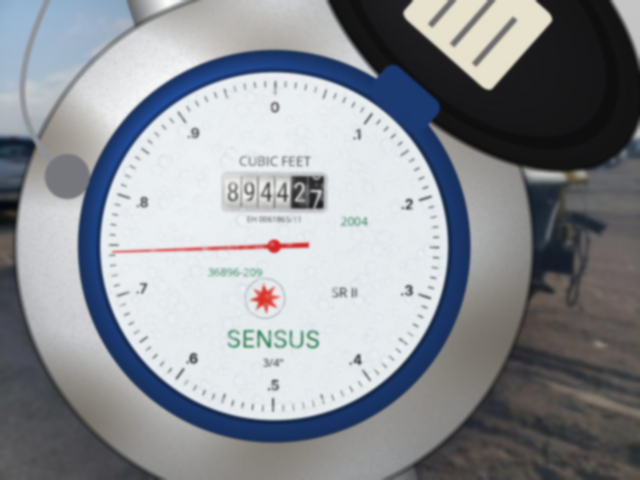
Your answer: 894426.74 ft³
